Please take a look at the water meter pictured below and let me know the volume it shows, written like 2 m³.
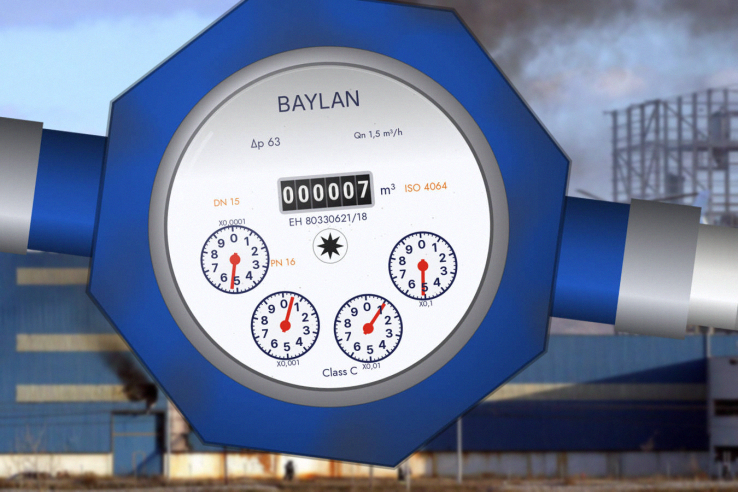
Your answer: 7.5105 m³
